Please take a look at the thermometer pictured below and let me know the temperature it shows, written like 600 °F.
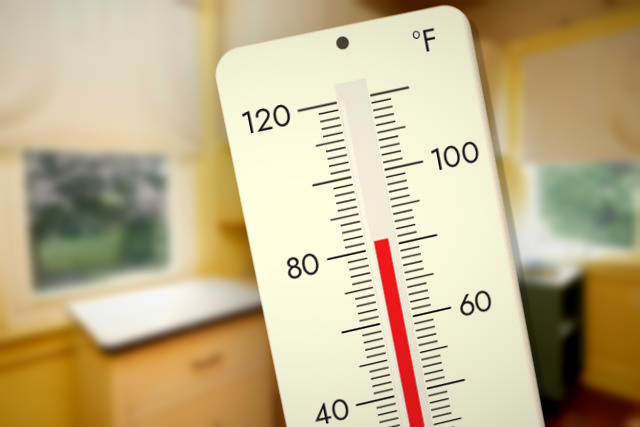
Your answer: 82 °F
